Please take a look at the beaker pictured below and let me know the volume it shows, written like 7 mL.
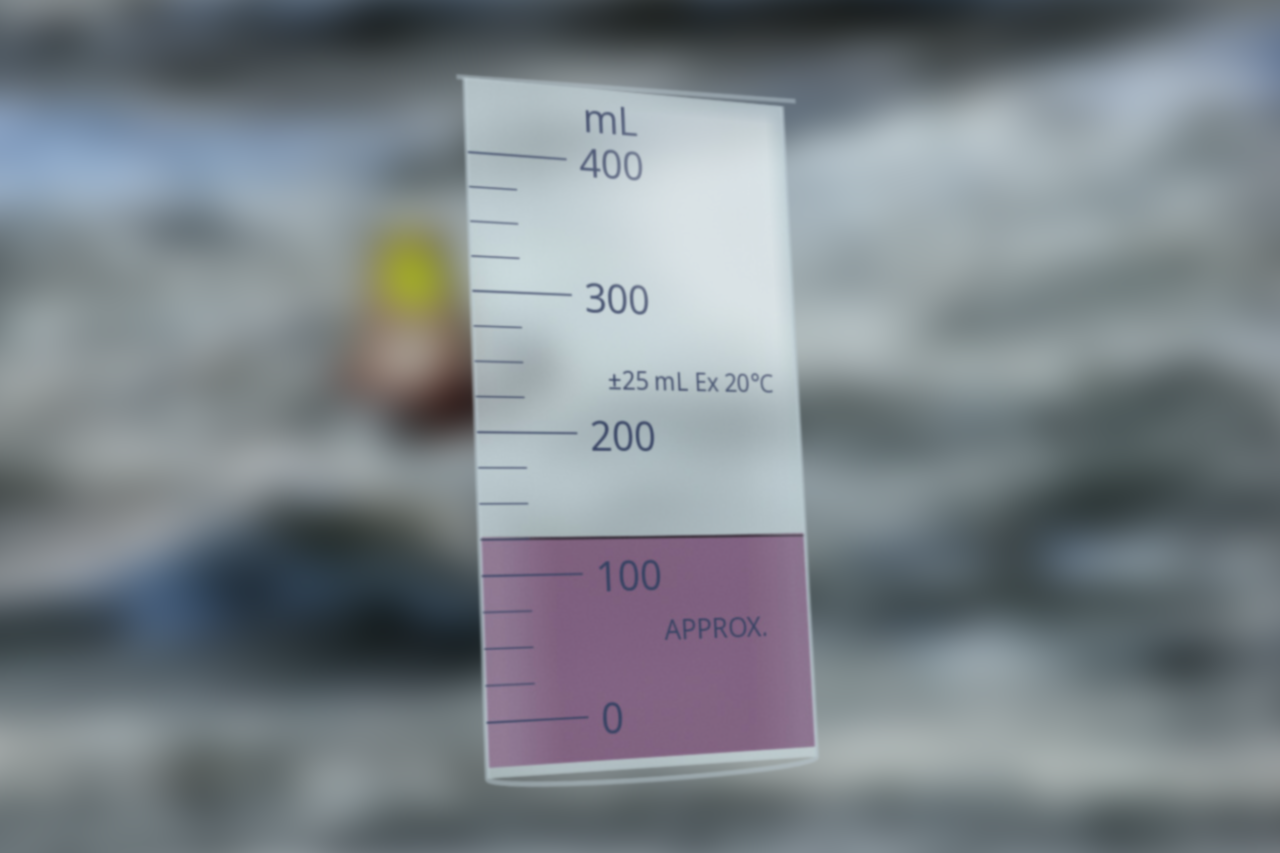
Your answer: 125 mL
